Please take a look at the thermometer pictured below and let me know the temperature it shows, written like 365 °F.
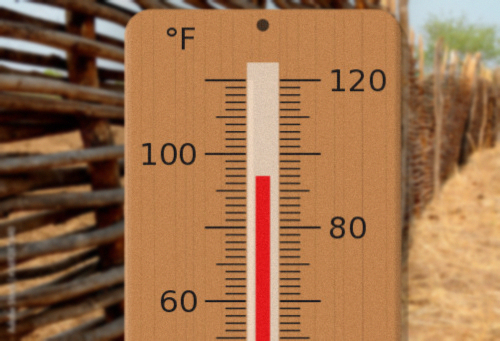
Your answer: 94 °F
